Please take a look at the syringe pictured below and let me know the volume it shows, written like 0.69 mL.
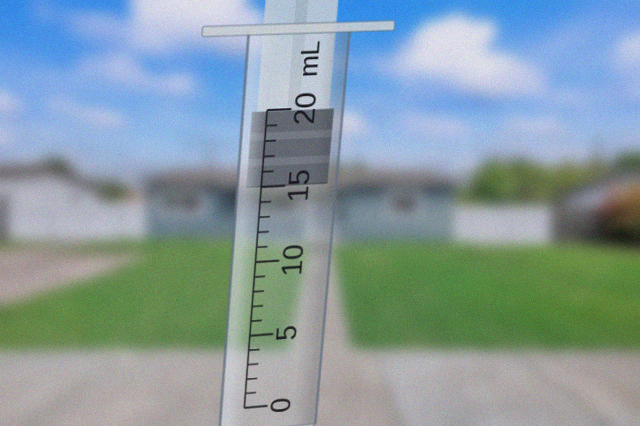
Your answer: 15 mL
